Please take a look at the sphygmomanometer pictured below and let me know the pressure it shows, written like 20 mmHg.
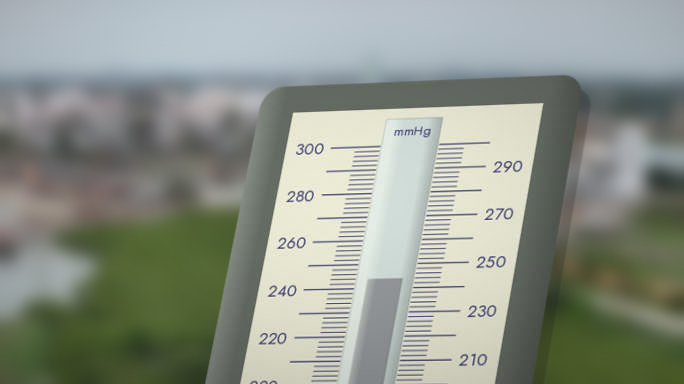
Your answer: 244 mmHg
